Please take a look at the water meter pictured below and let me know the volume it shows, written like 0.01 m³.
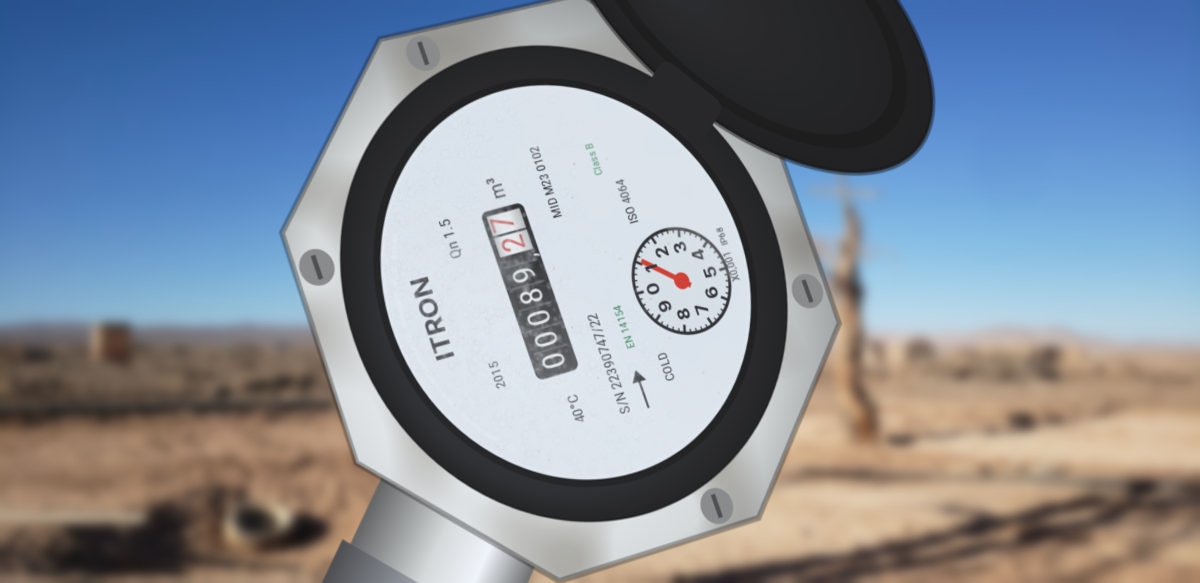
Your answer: 89.271 m³
